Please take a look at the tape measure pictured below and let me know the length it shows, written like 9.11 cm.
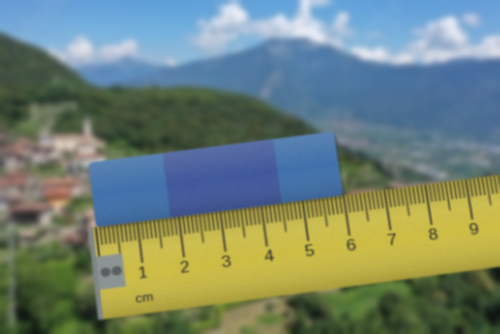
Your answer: 6 cm
